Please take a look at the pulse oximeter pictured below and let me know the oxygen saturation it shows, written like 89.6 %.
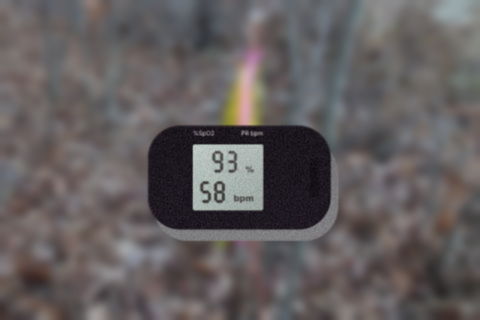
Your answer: 93 %
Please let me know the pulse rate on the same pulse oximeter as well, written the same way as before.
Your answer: 58 bpm
